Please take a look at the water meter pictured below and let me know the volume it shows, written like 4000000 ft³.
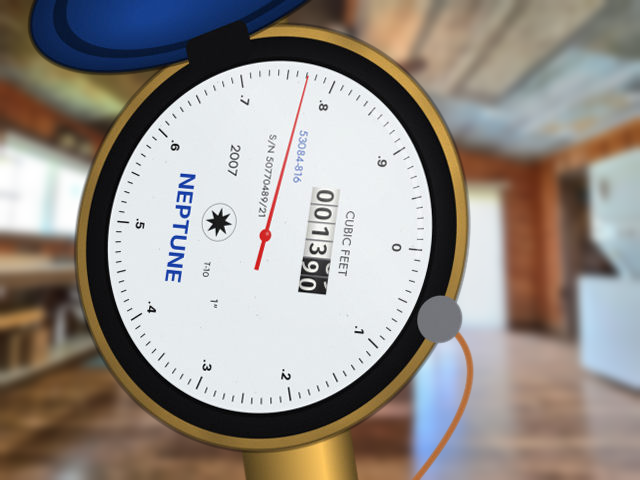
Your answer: 1389.77 ft³
